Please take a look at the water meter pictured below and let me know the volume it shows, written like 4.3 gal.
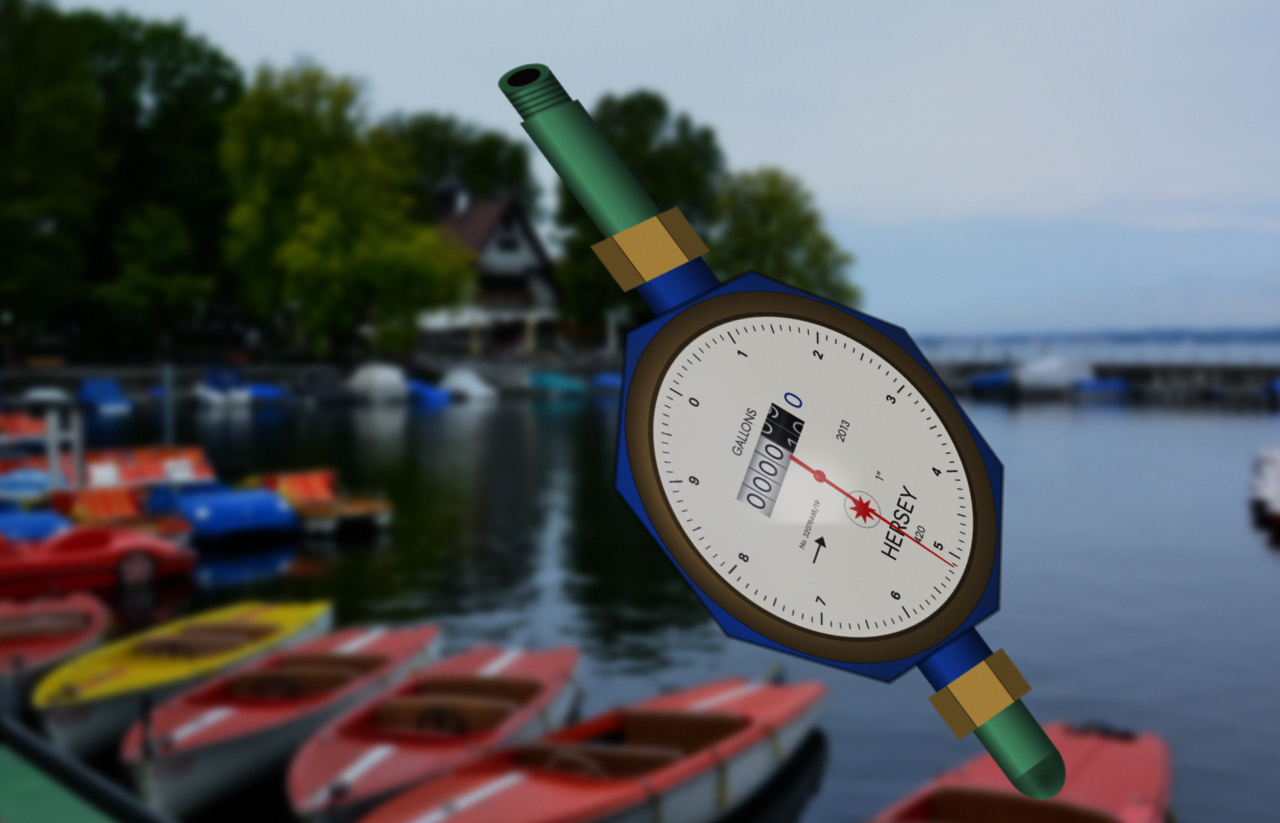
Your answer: 95.1 gal
